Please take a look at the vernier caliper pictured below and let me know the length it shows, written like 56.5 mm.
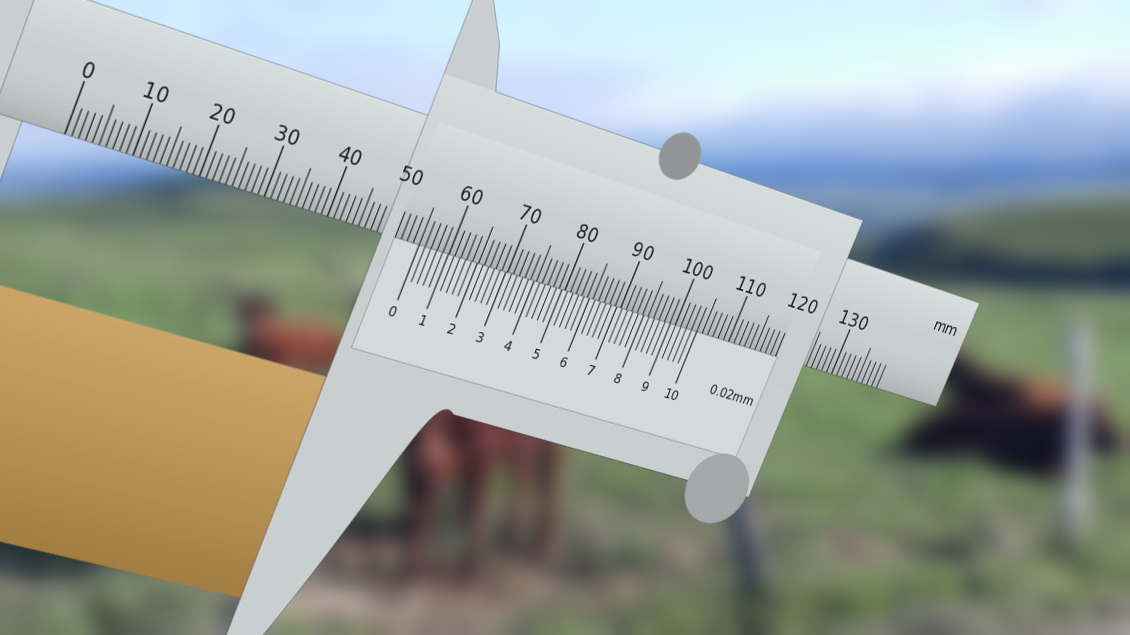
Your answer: 55.0 mm
